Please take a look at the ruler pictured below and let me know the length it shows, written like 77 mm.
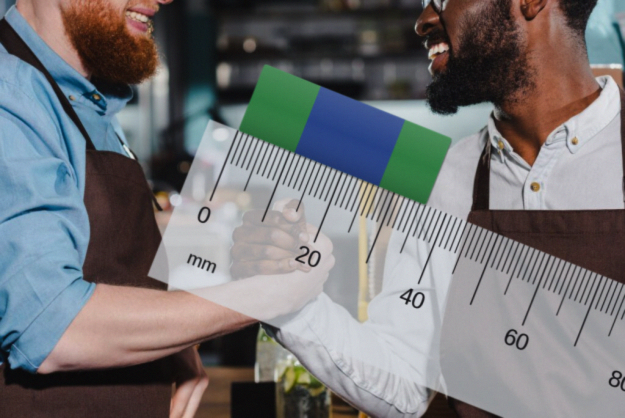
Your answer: 36 mm
